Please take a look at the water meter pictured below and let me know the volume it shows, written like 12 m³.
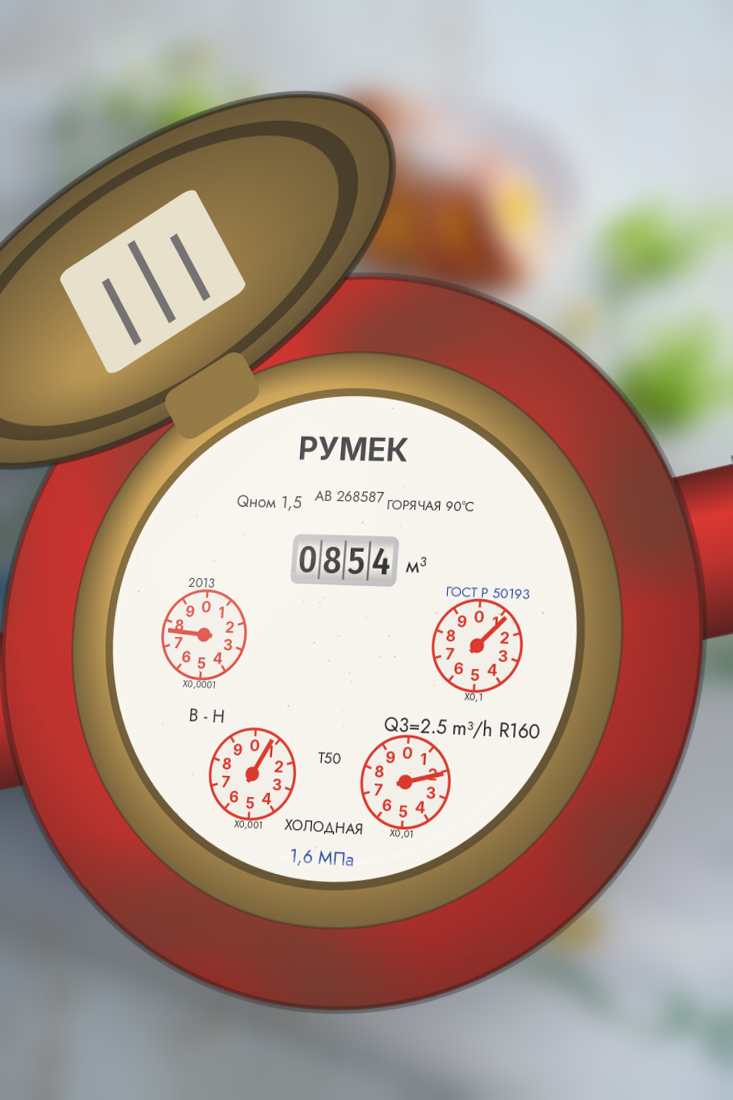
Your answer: 854.1207 m³
